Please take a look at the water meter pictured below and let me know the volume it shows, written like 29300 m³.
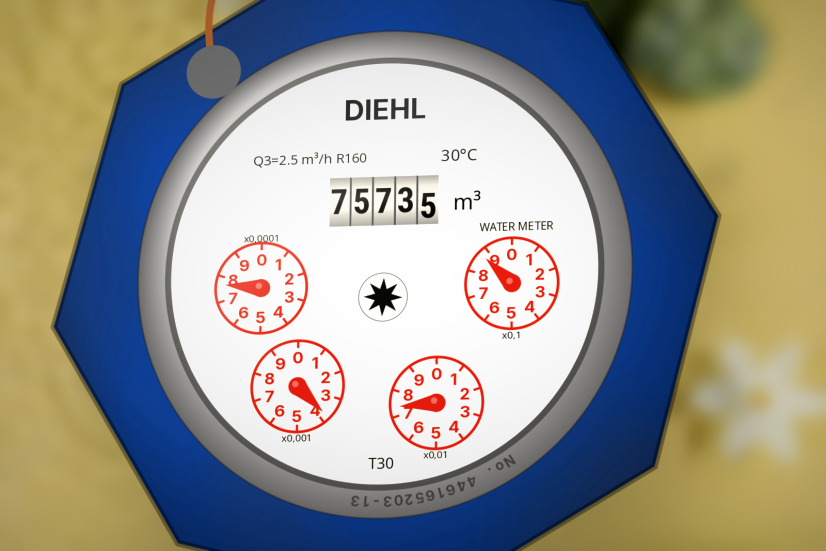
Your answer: 75734.8737 m³
